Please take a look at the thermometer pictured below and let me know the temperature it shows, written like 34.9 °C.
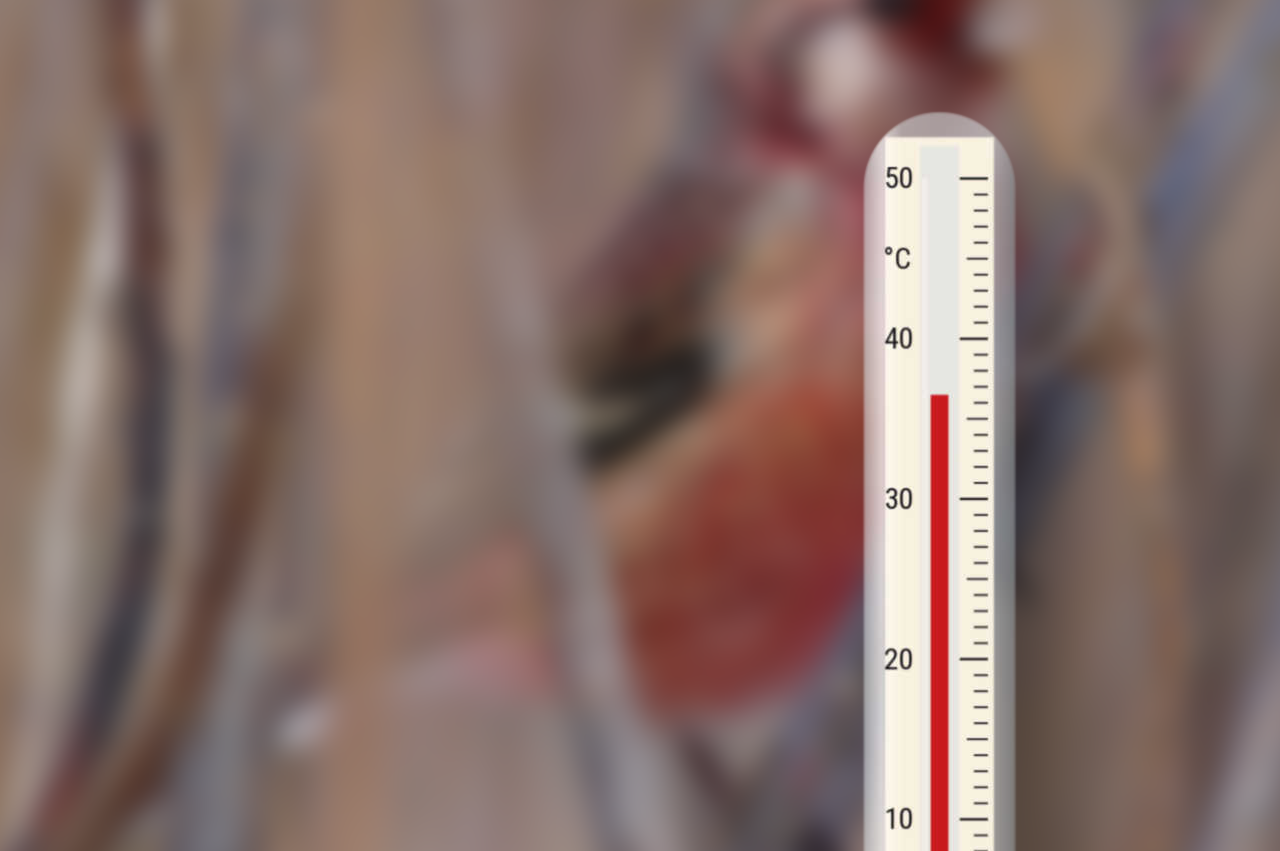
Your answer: 36.5 °C
